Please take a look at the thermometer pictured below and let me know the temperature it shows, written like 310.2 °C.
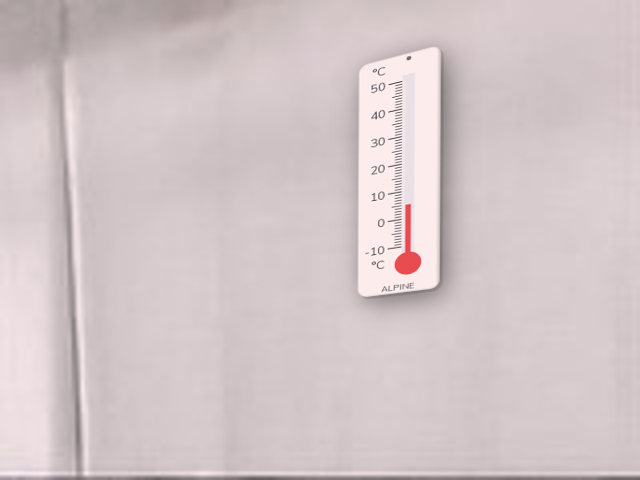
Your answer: 5 °C
